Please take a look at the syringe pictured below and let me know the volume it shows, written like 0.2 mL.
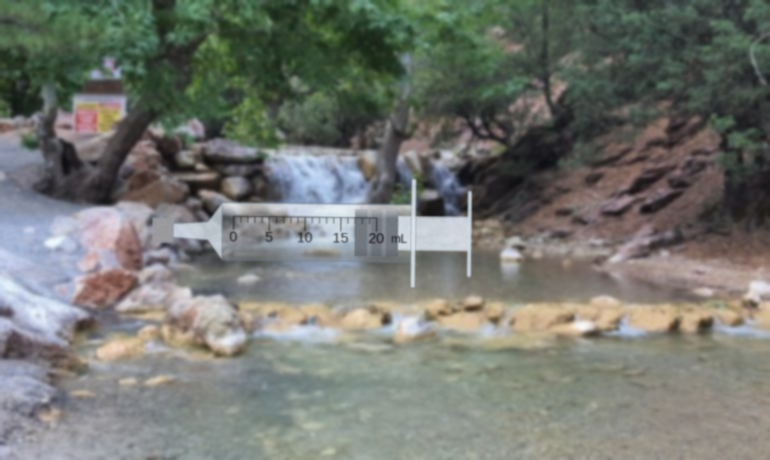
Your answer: 17 mL
